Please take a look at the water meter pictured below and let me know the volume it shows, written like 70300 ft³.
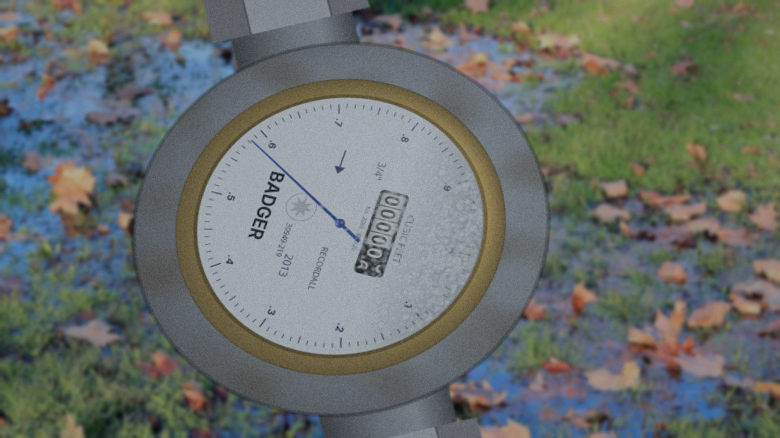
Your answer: 5.58 ft³
